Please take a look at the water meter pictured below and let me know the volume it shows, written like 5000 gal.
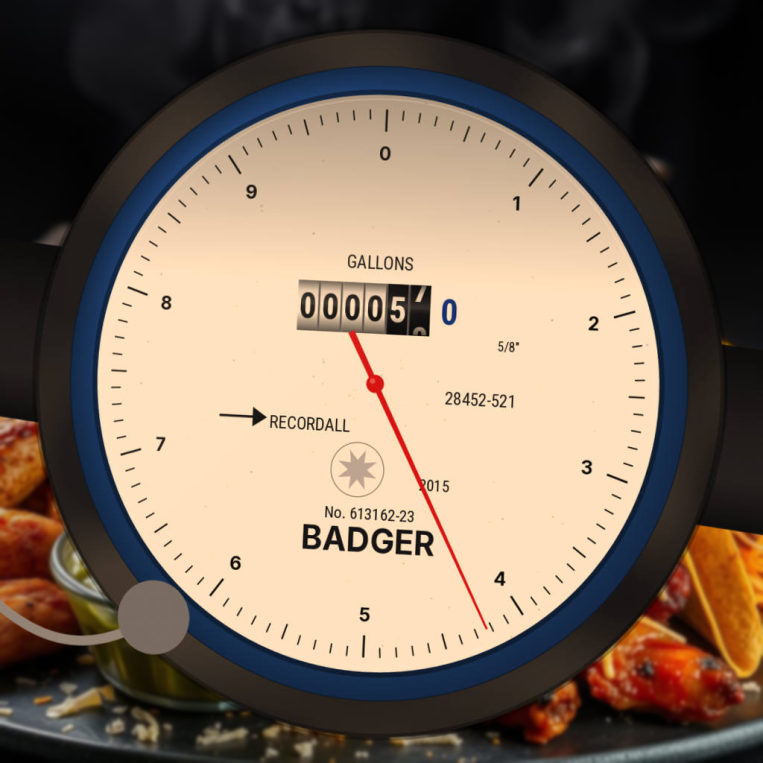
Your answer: 574.2 gal
